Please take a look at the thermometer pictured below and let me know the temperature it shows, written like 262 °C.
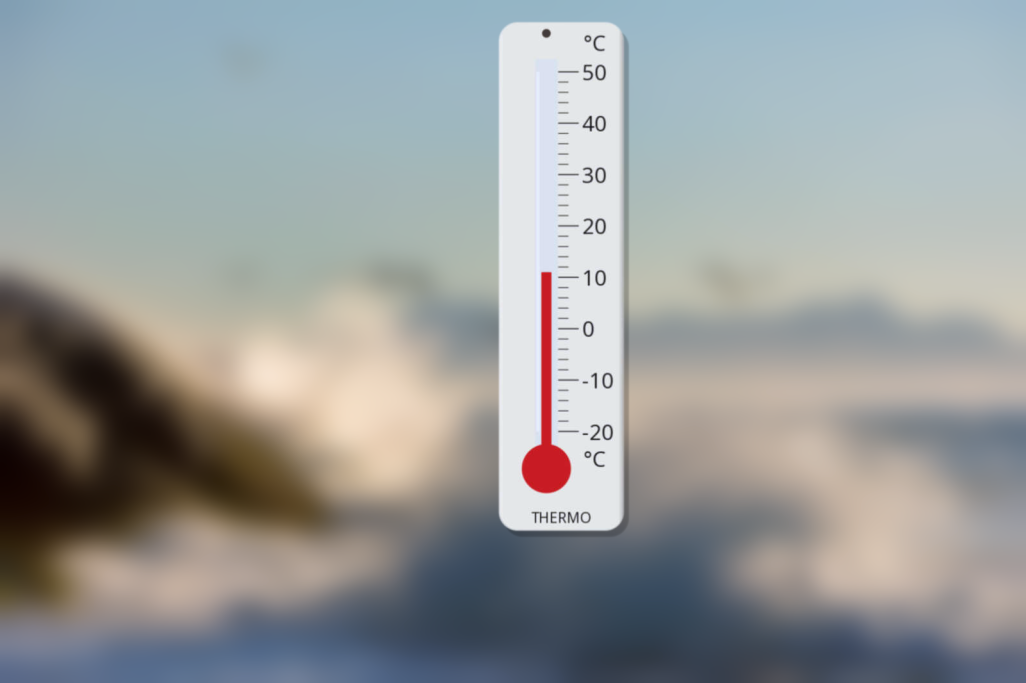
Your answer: 11 °C
